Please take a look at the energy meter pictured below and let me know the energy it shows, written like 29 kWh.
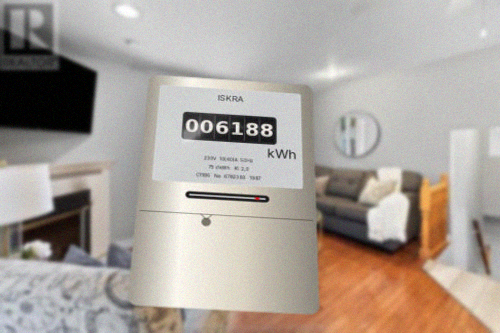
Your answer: 6188 kWh
